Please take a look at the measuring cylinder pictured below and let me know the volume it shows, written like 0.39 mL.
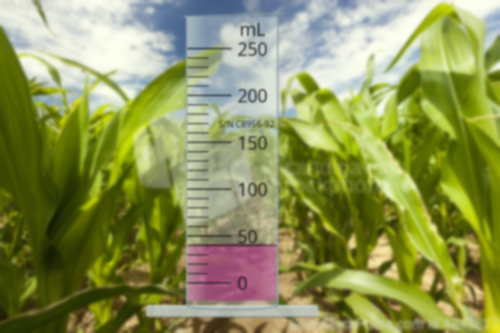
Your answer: 40 mL
